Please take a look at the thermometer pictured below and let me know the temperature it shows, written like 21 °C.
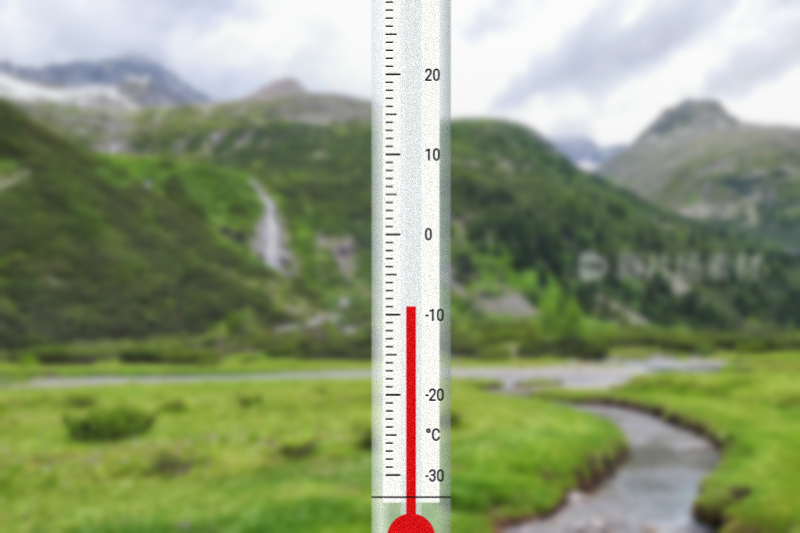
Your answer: -9 °C
